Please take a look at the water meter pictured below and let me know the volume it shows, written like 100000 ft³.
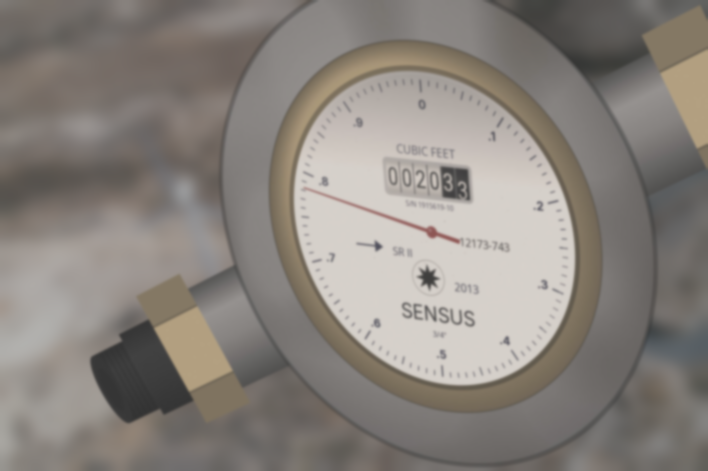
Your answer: 2032.78 ft³
